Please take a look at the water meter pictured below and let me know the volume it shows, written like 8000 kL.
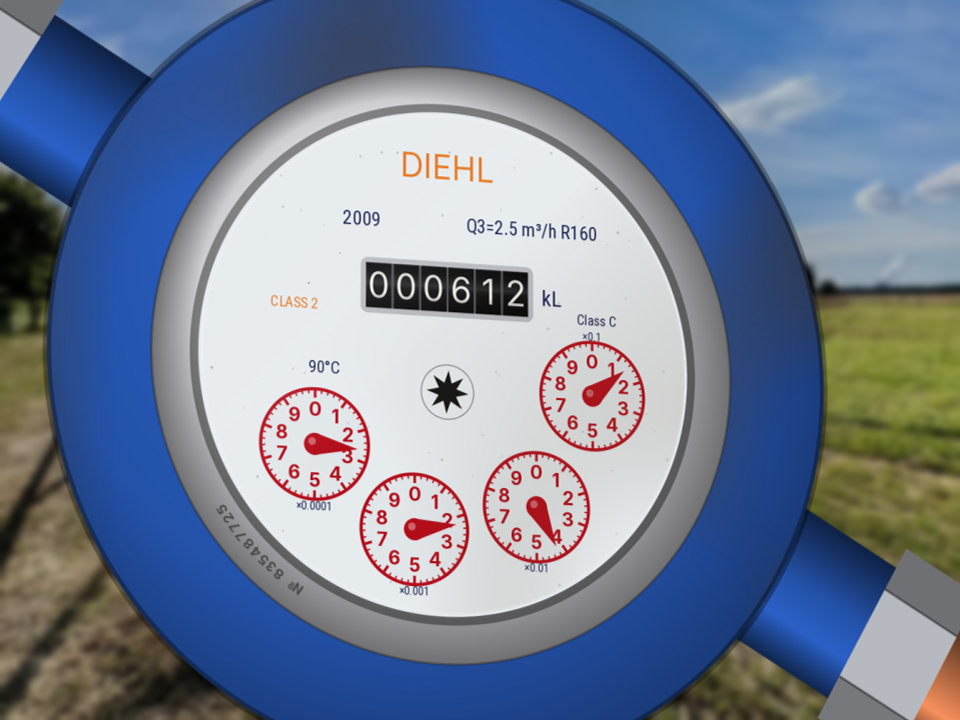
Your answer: 612.1422 kL
